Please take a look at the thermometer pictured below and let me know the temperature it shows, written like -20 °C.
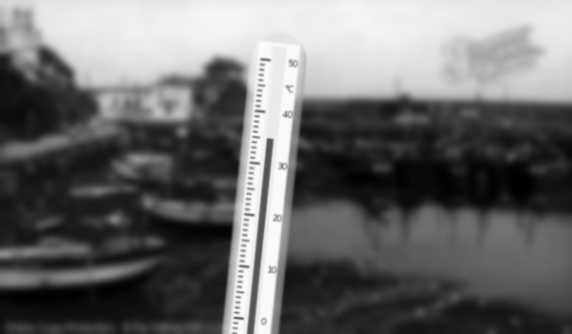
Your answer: 35 °C
